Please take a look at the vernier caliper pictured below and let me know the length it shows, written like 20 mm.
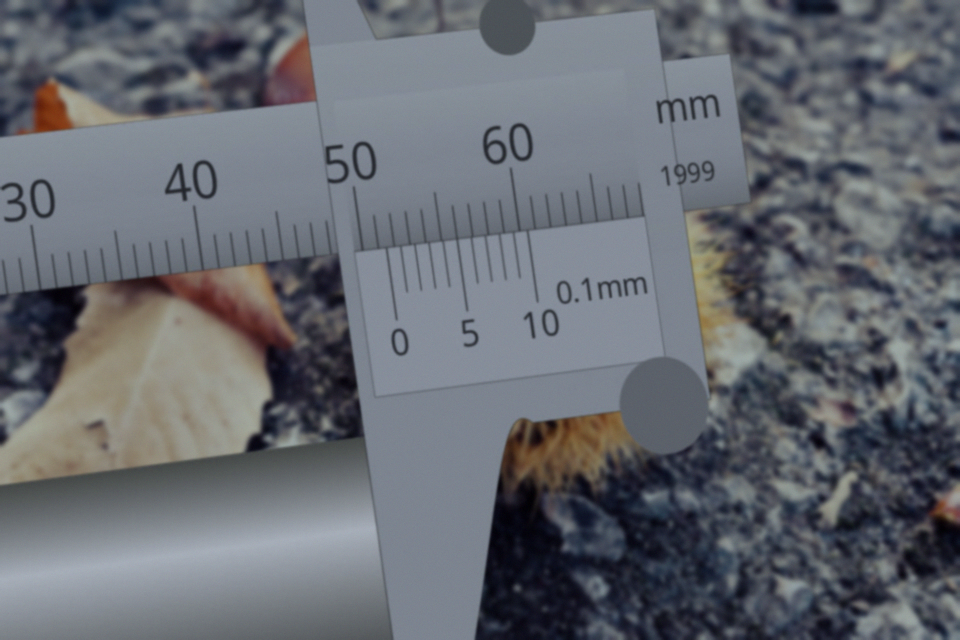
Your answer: 51.5 mm
